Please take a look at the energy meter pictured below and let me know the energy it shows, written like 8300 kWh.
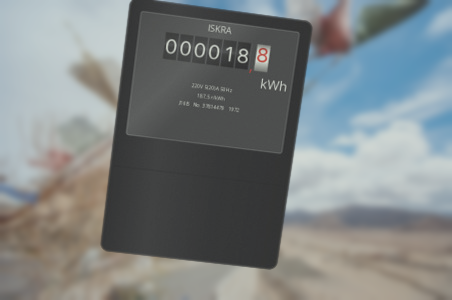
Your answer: 18.8 kWh
